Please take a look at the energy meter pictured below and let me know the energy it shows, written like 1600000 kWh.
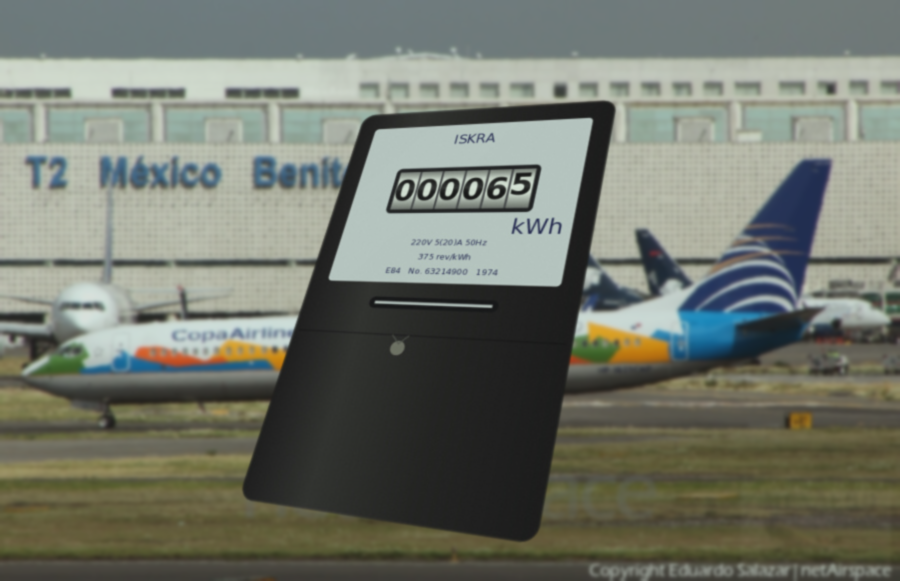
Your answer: 65 kWh
